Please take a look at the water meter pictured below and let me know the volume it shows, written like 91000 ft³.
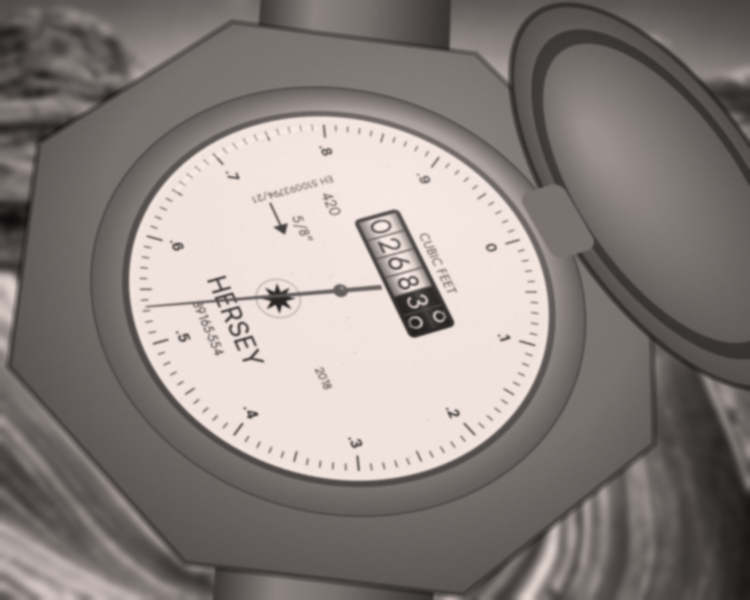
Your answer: 26838.53 ft³
